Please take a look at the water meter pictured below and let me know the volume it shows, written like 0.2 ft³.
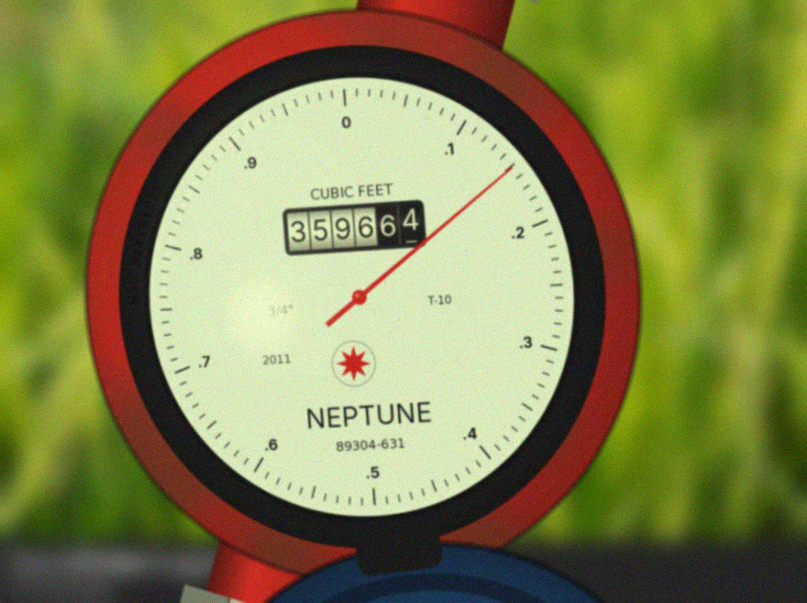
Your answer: 359664.15 ft³
